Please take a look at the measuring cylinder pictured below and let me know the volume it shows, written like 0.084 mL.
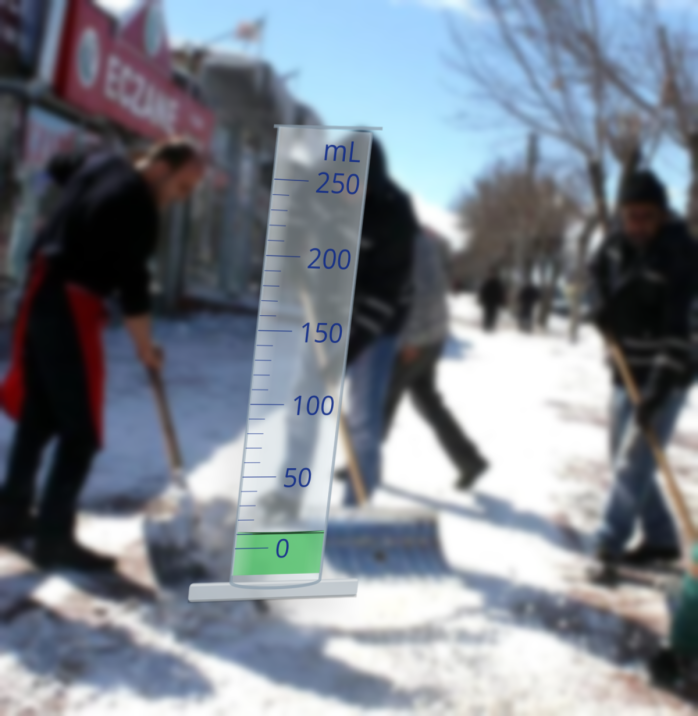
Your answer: 10 mL
